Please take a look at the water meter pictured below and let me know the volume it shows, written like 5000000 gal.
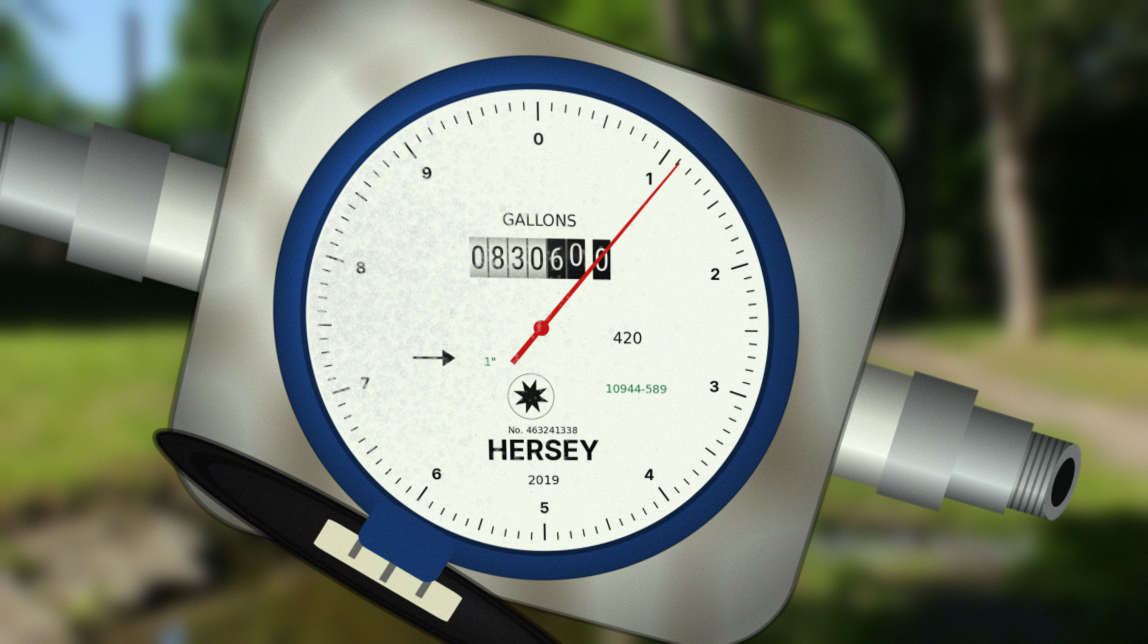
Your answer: 830601.1 gal
